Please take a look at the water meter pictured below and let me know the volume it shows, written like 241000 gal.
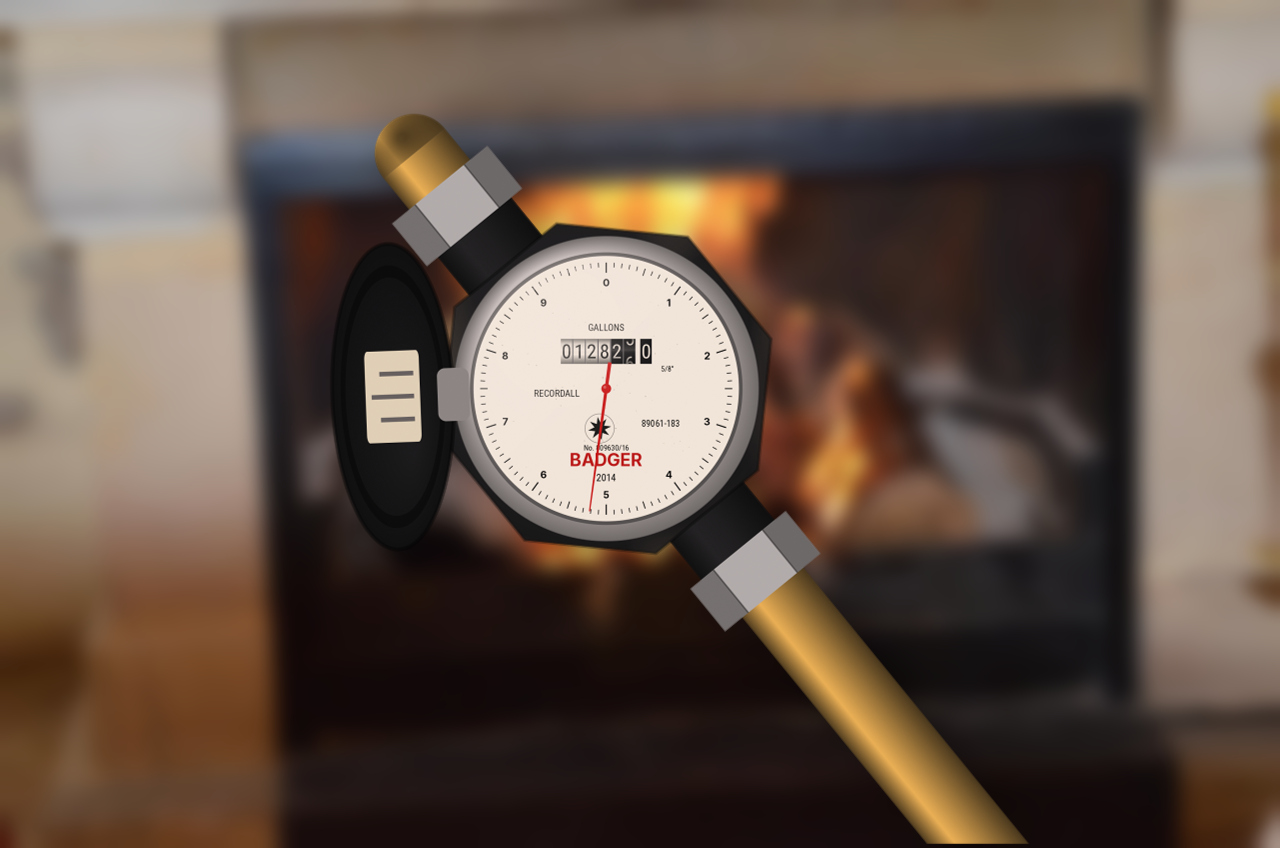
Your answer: 128255.2 gal
